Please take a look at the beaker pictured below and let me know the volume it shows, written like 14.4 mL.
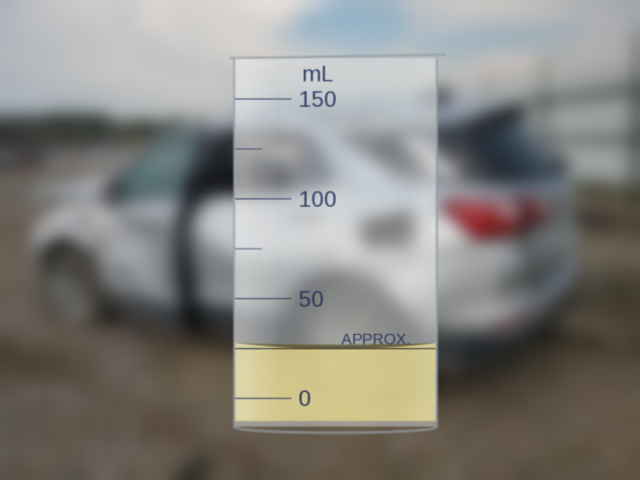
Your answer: 25 mL
